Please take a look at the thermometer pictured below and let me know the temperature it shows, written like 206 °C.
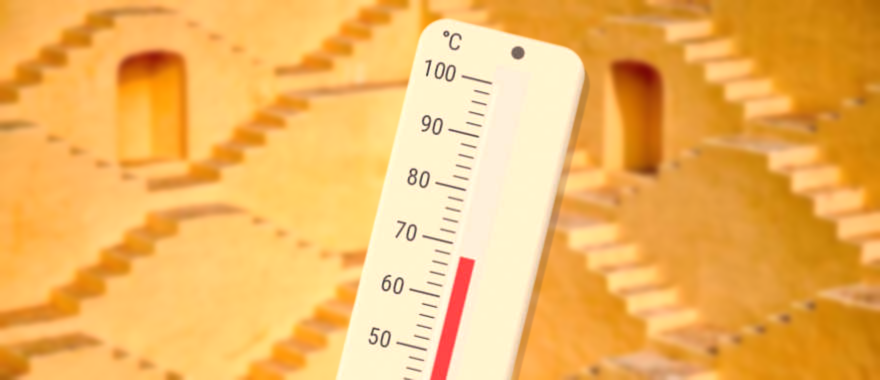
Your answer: 68 °C
